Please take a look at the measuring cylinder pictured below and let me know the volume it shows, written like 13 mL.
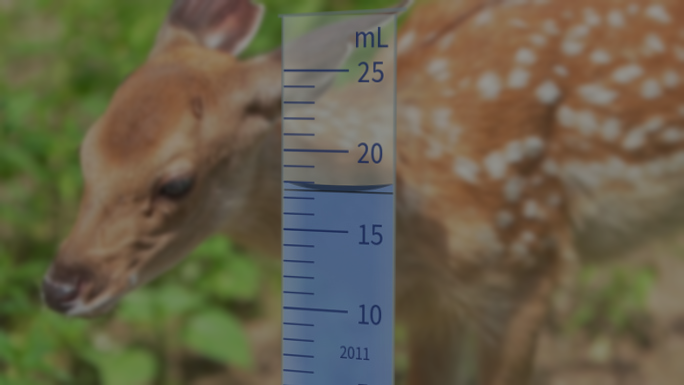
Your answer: 17.5 mL
